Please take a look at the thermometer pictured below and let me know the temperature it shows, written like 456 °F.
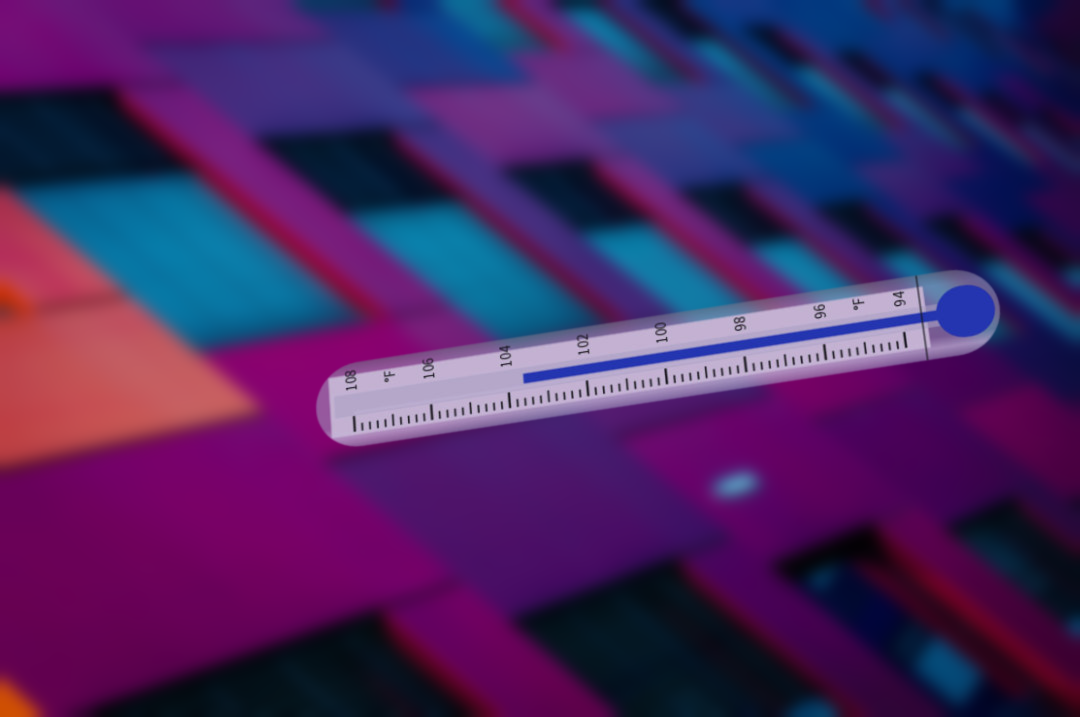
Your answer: 103.6 °F
